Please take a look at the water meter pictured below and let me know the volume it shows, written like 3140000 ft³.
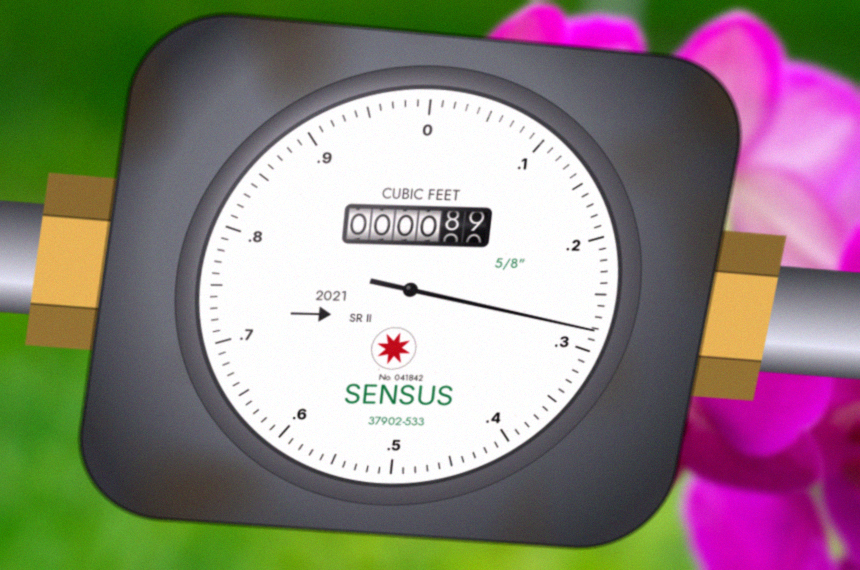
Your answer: 89.28 ft³
